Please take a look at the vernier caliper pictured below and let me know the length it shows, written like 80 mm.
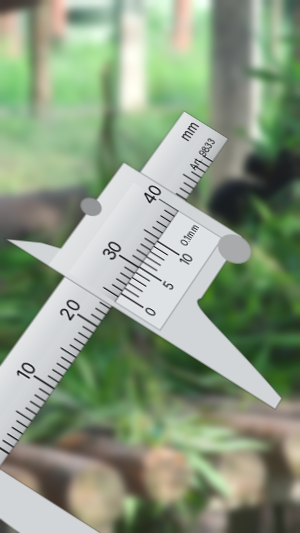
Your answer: 25.6 mm
